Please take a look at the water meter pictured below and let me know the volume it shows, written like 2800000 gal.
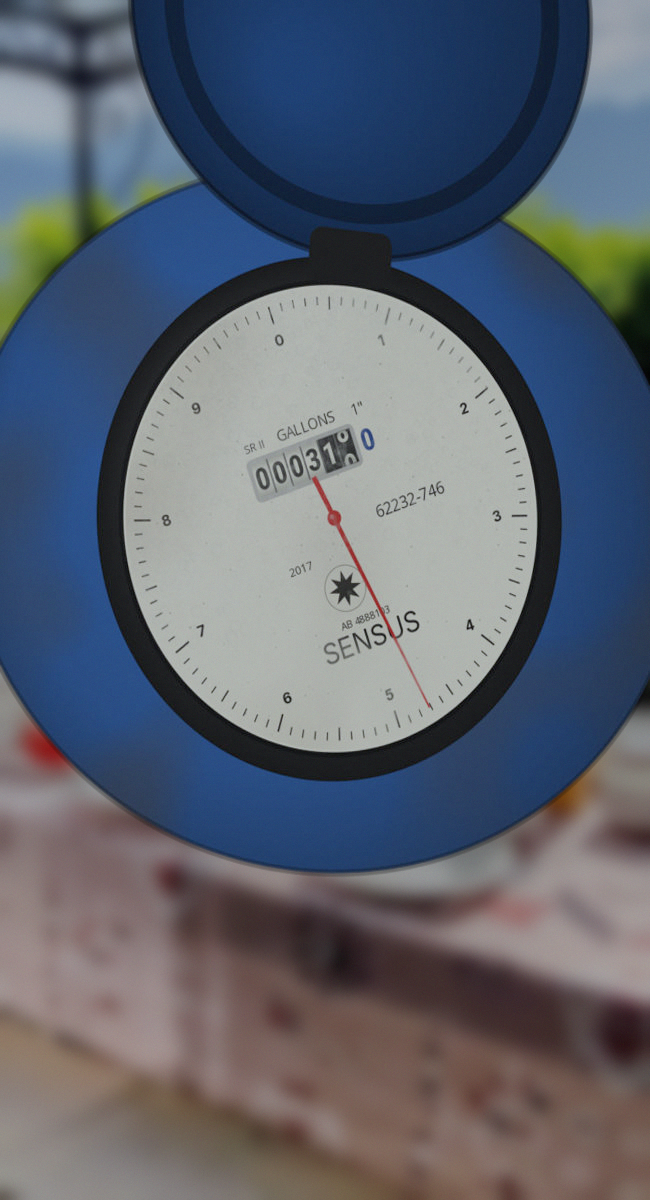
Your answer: 3184.7 gal
